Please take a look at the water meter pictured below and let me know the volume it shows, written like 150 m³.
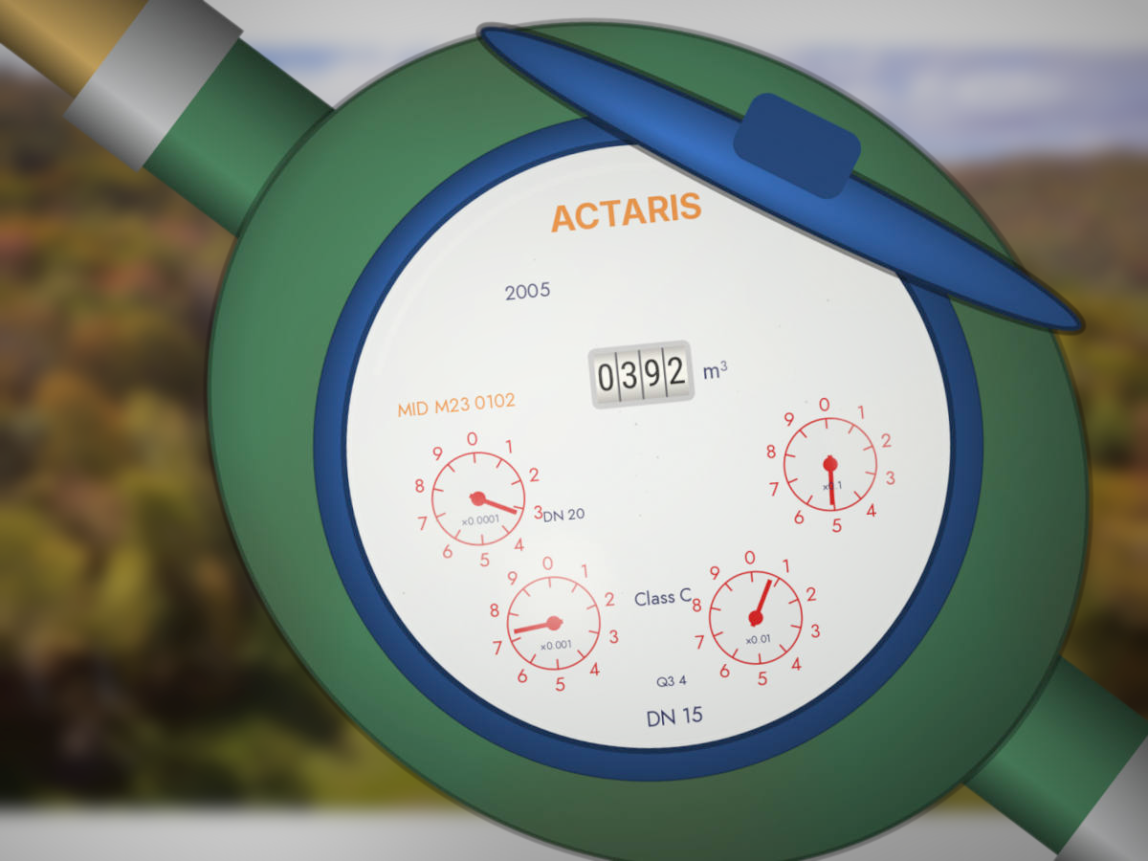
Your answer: 392.5073 m³
